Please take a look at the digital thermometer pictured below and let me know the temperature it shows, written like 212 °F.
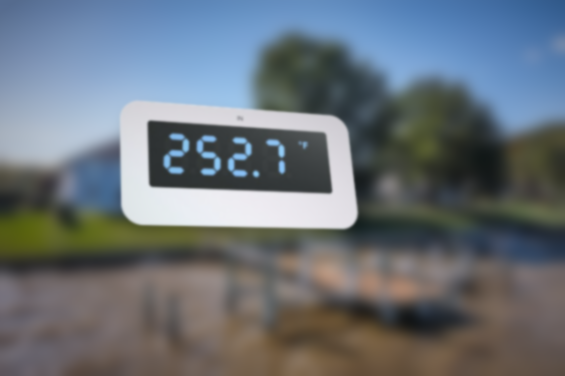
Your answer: 252.7 °F
